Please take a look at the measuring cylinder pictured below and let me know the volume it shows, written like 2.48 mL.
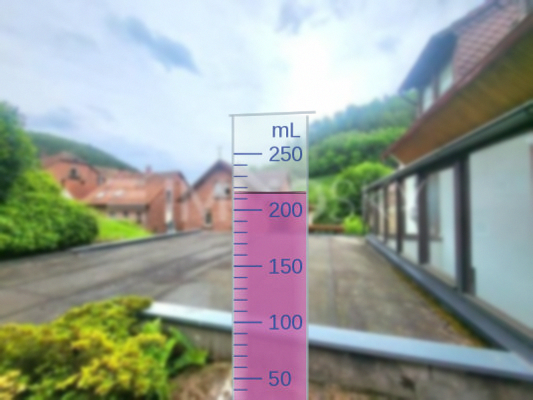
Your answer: 215 mL
